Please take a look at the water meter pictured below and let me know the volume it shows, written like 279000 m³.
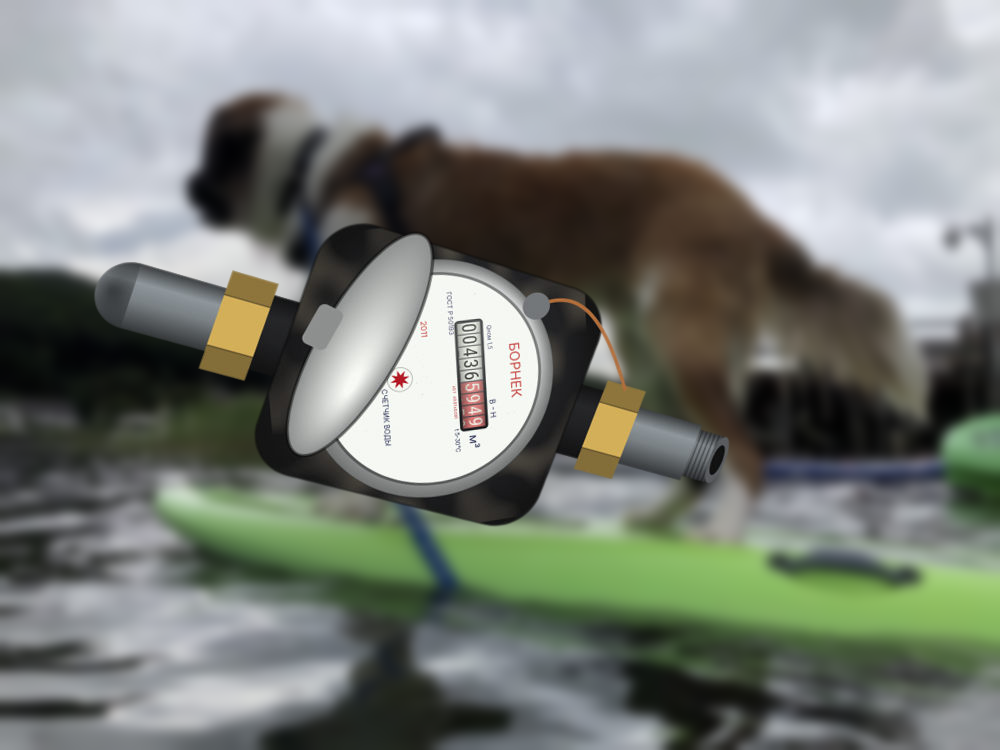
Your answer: 436.5949 m³
